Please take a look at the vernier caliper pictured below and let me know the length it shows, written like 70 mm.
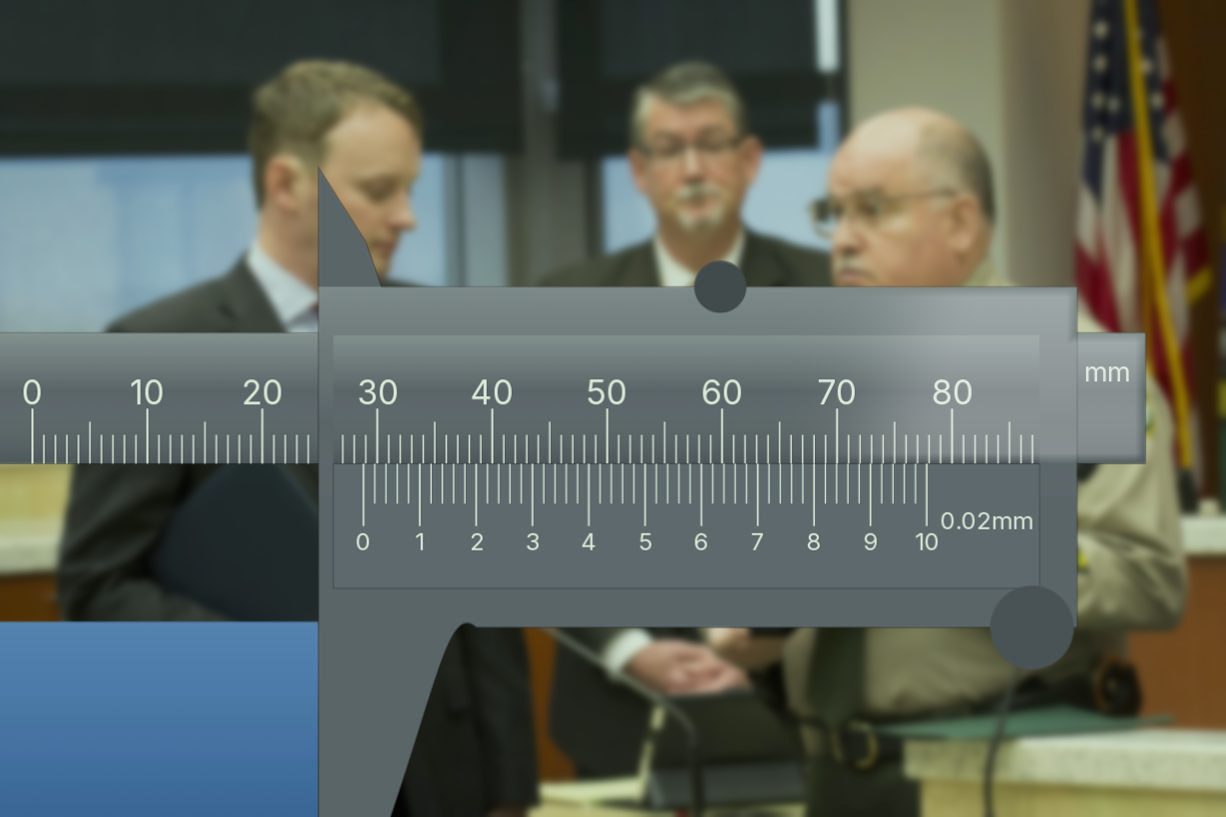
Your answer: 28.8 mm
